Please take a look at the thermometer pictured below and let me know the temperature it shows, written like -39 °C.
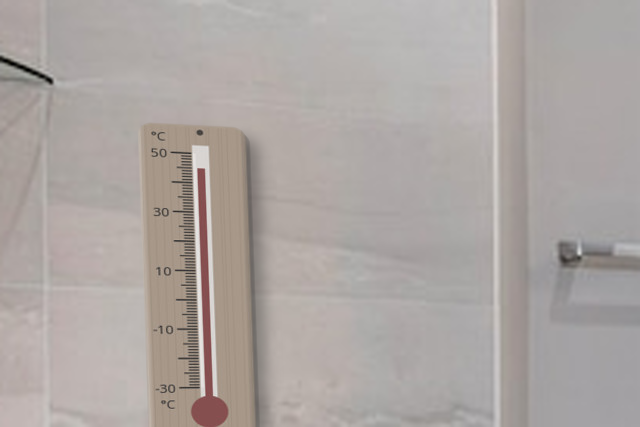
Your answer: 45 °C
